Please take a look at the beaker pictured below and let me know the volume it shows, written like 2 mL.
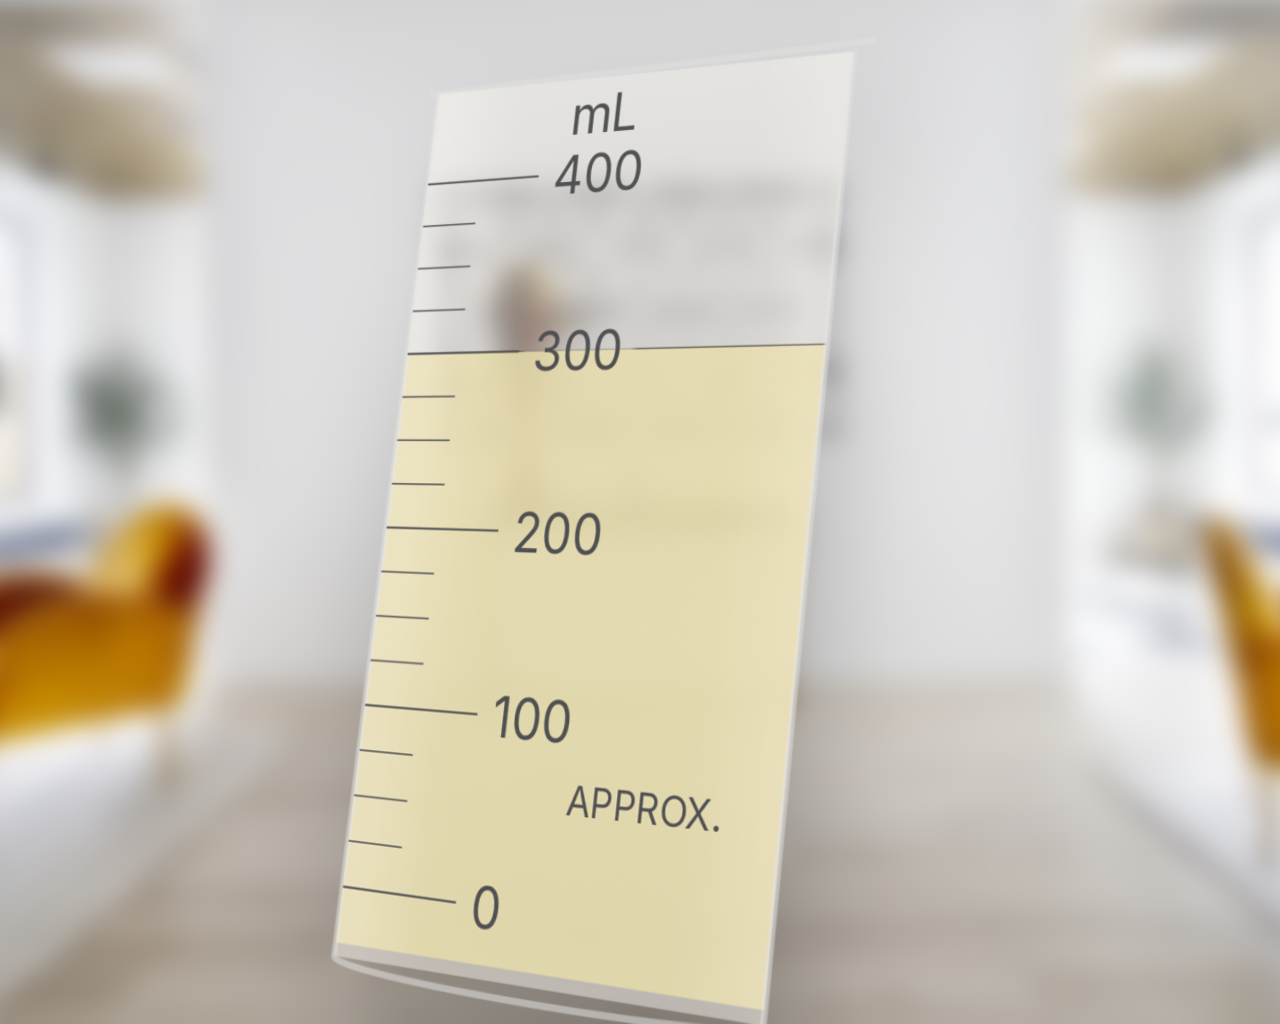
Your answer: 300 mL
